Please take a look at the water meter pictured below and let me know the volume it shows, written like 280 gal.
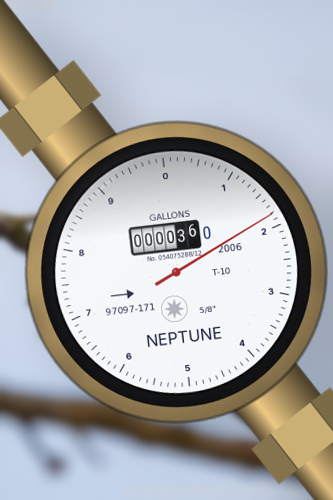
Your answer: 361.8 gal
